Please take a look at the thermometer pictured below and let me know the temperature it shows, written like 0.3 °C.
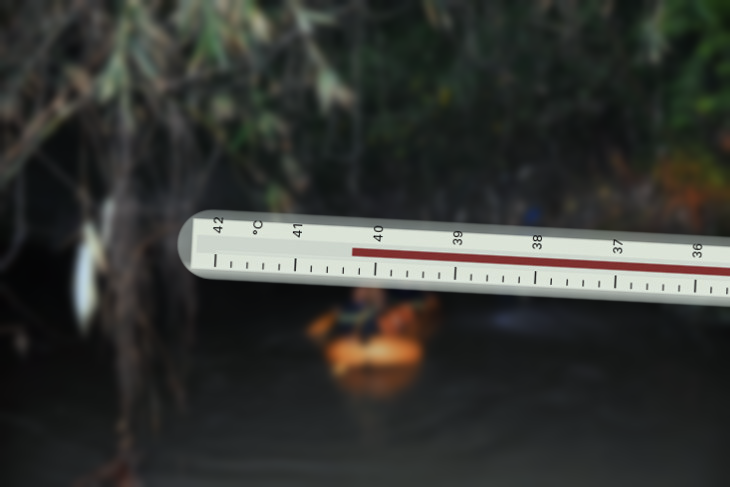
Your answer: 40.3 °C
